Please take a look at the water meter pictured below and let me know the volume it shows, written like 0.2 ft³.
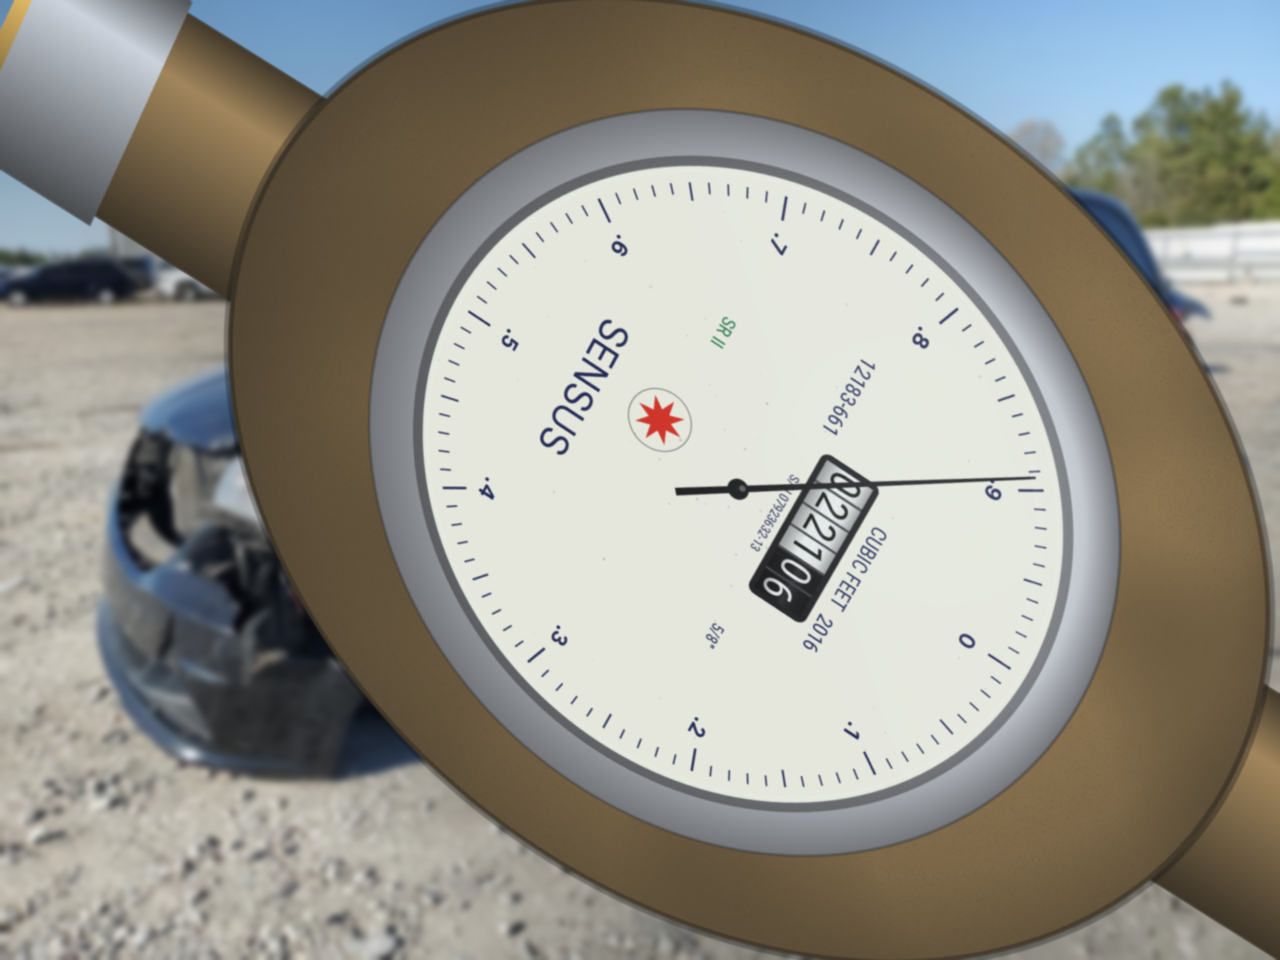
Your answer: 22105.89 ft³
